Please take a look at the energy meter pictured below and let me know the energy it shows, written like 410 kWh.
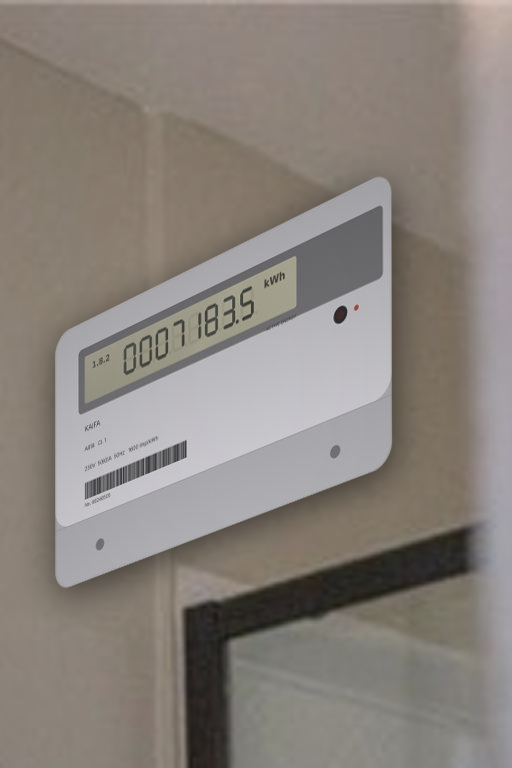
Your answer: 7183.5 kWh
